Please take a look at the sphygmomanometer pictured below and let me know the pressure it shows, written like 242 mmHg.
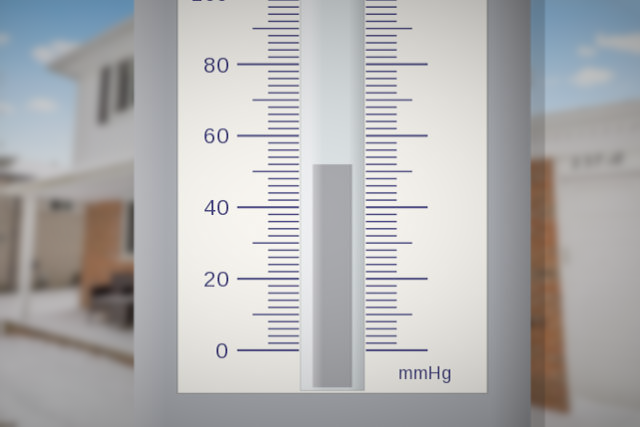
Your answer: 52 mmHg
